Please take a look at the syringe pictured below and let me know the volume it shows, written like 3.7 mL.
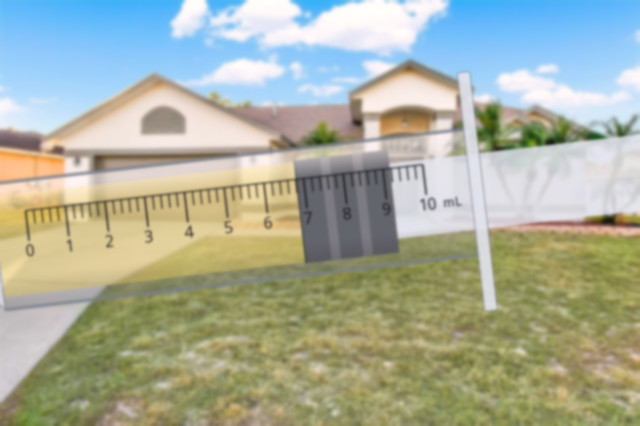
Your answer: 6.8 mL
